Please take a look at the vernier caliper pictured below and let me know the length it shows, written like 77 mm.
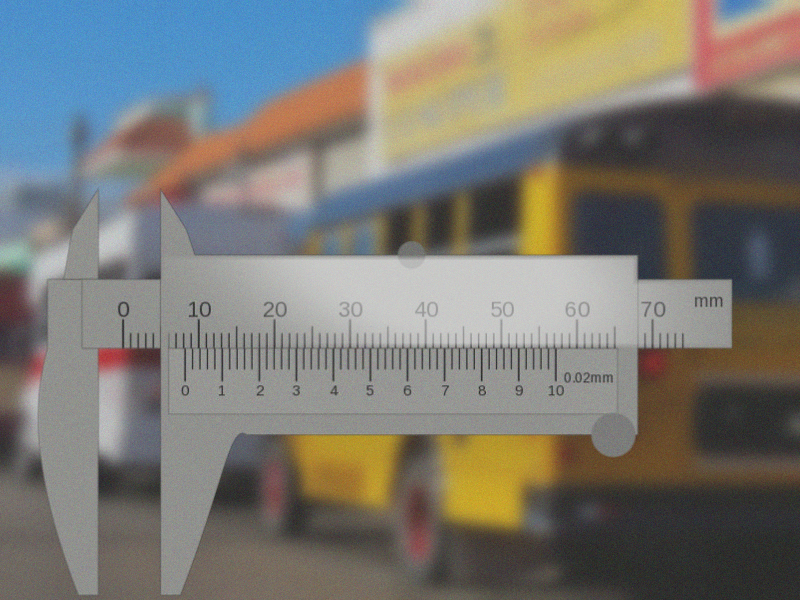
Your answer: 8.2 mm
